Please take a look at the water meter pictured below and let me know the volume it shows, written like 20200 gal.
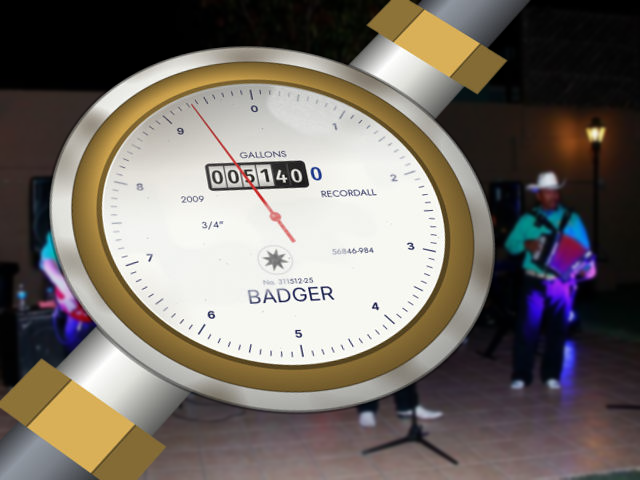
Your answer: 51399.3 gal
